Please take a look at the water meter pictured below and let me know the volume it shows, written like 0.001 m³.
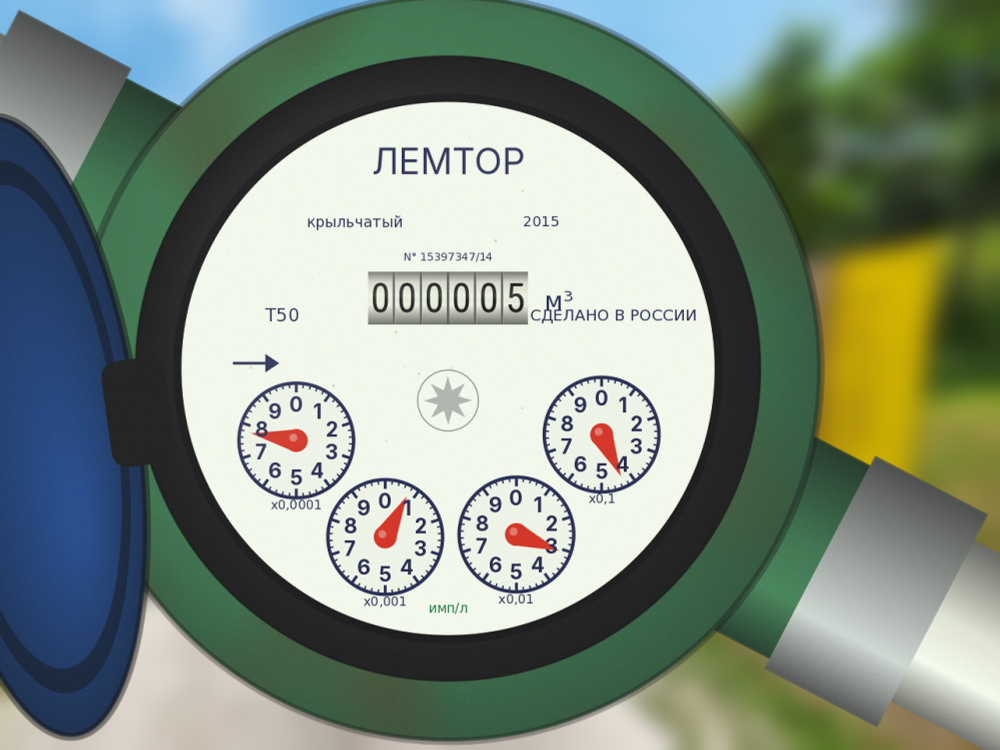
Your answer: 5.4307 m³
